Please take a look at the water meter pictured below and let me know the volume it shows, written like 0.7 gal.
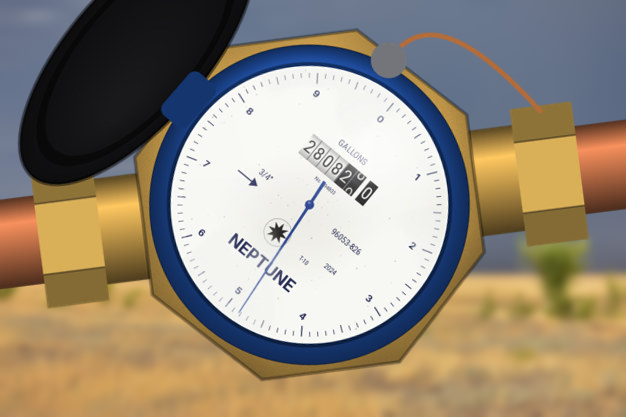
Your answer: 2808284.8 gal
